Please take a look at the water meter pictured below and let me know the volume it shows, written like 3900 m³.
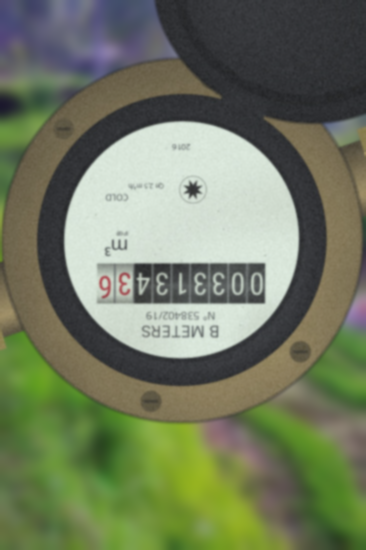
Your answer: 33134.36 m³
